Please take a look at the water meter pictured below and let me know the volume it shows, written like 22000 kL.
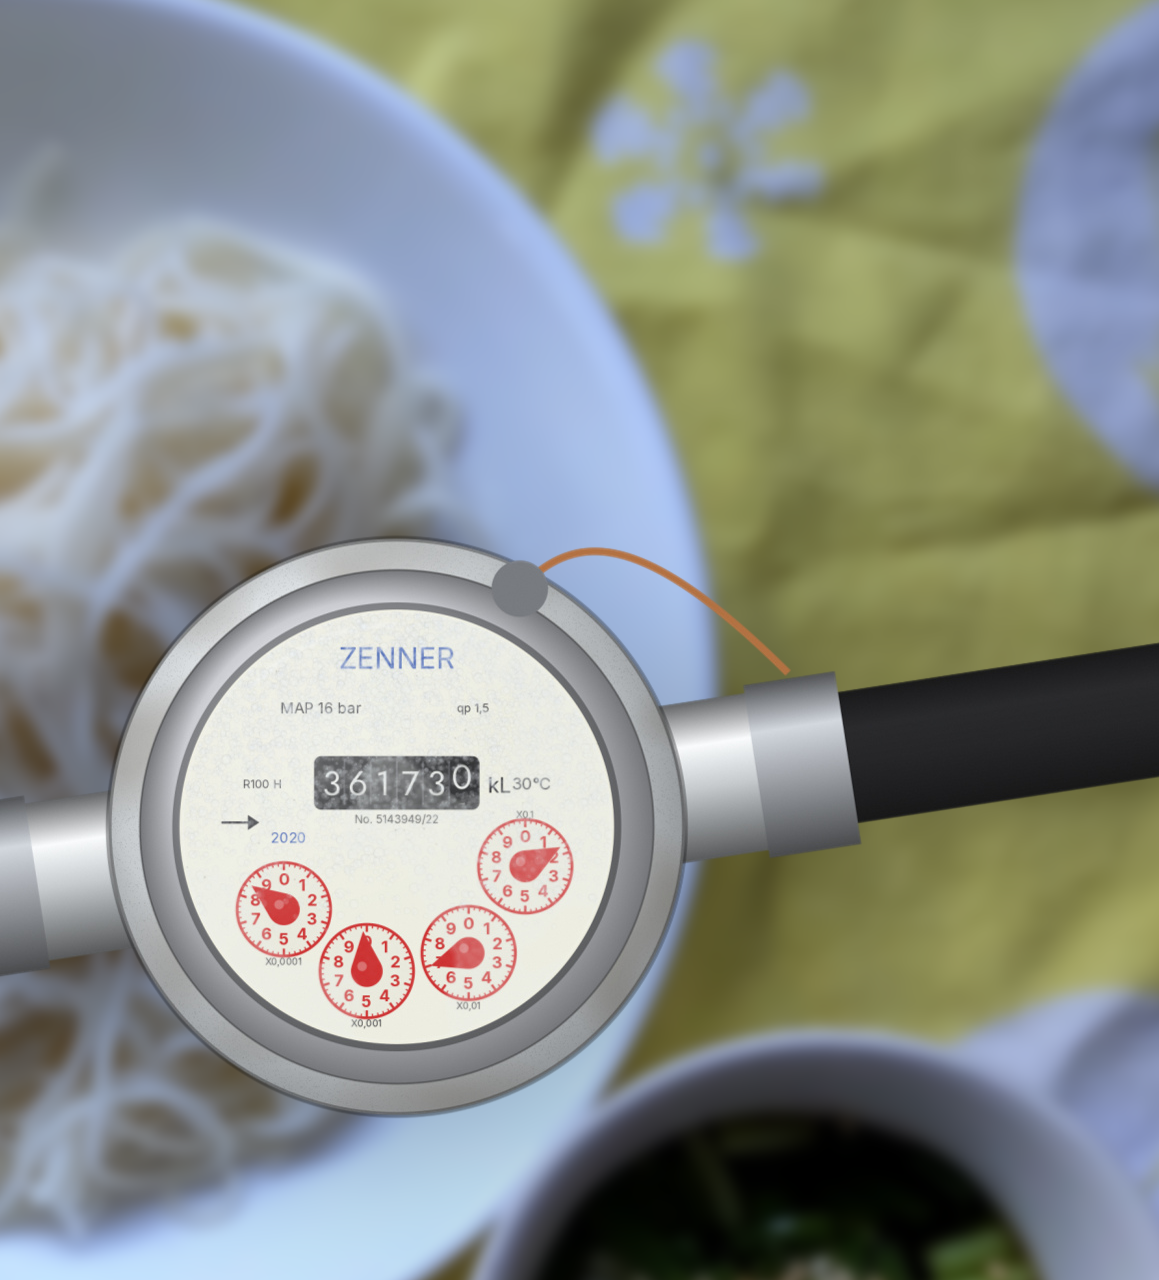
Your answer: 361730.1698 kL
